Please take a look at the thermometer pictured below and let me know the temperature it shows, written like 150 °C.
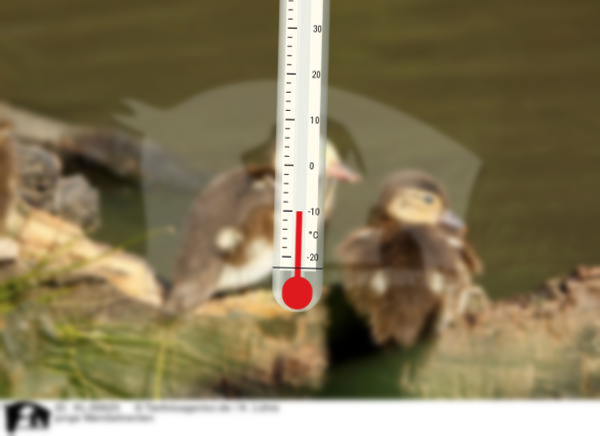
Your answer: -10 °C
